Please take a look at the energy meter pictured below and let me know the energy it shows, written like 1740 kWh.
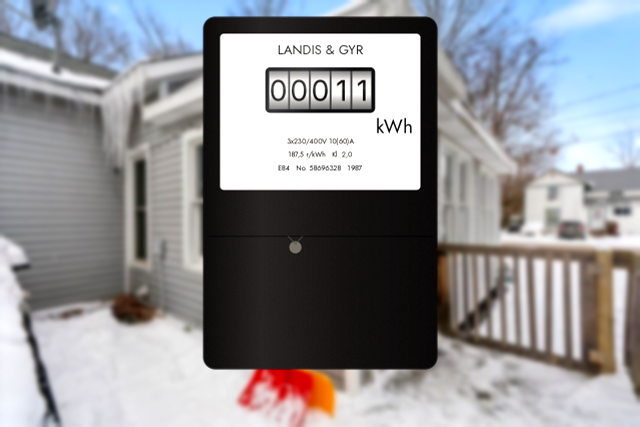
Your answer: 11 kWh
